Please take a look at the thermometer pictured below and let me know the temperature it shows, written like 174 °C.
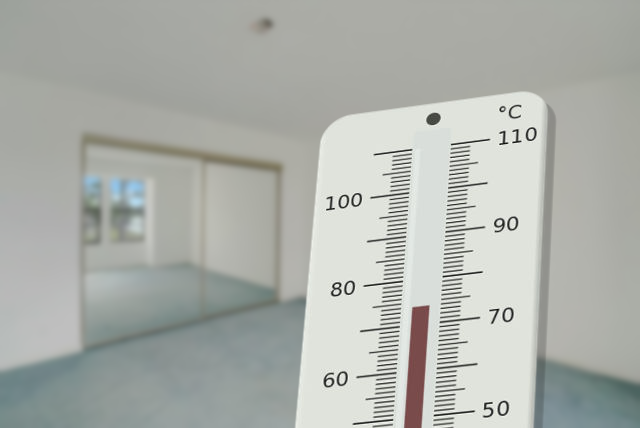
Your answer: 74 °C
